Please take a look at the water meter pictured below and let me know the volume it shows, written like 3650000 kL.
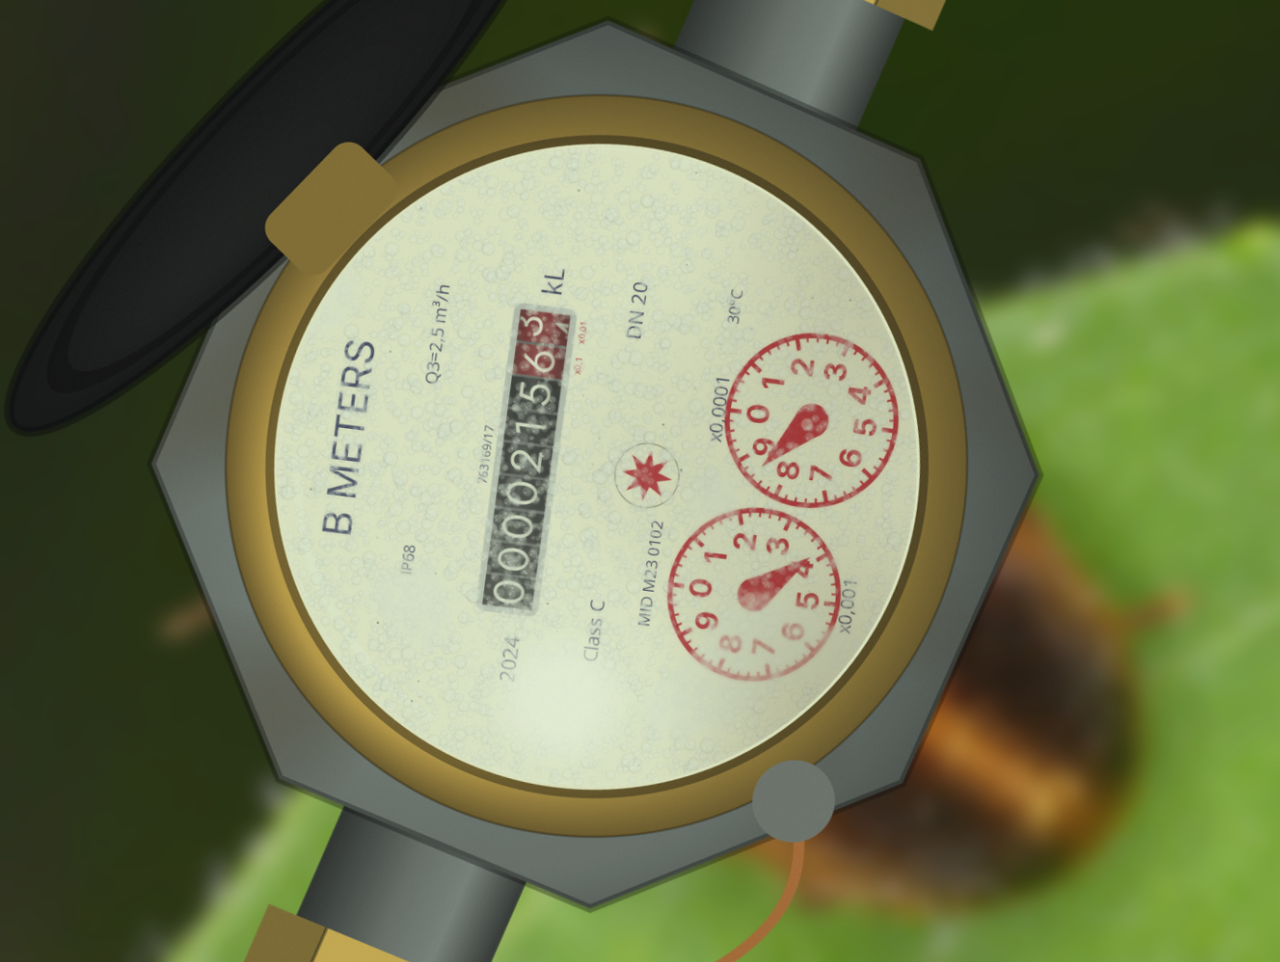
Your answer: 215.6338 kL
